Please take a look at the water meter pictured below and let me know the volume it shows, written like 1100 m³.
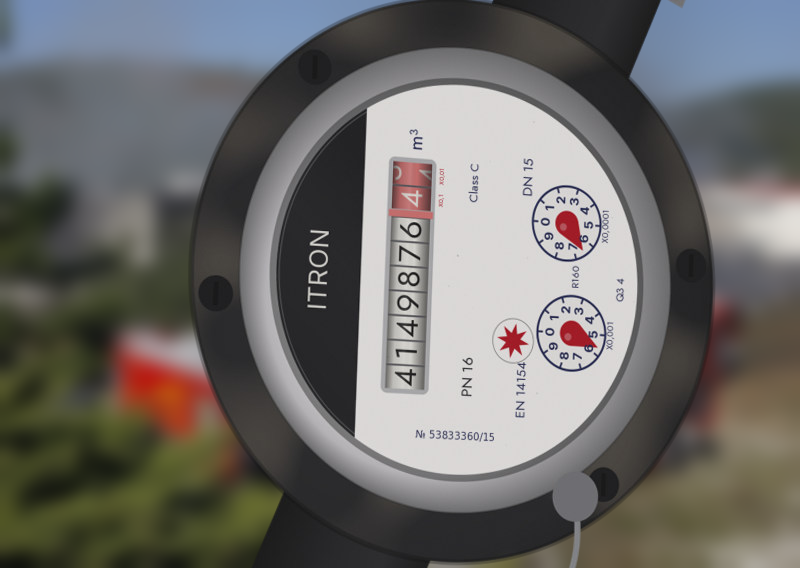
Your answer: 4149876.4356 m³
